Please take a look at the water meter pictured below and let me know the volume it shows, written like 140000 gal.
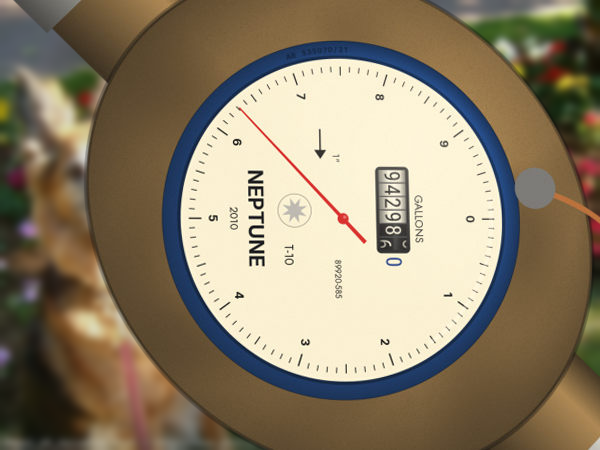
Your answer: 9429856.3 gal
